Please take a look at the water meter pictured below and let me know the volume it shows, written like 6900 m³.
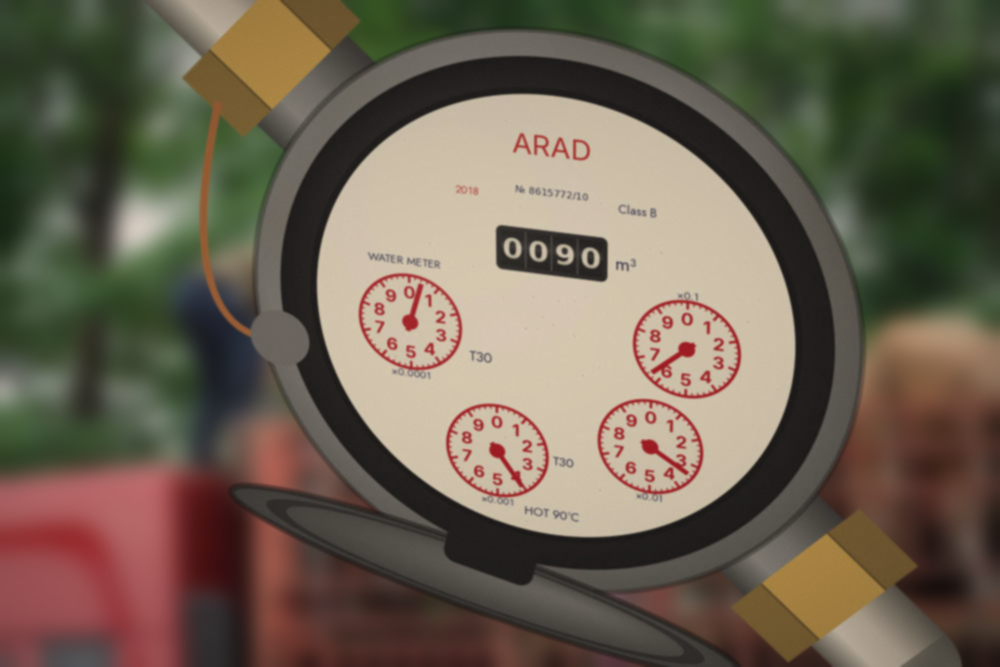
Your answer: 90.6340 m³
